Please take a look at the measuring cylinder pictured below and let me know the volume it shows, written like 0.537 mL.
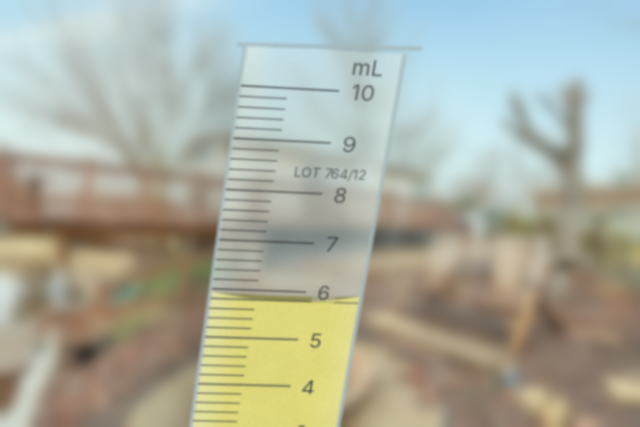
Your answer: 5.8 mL
